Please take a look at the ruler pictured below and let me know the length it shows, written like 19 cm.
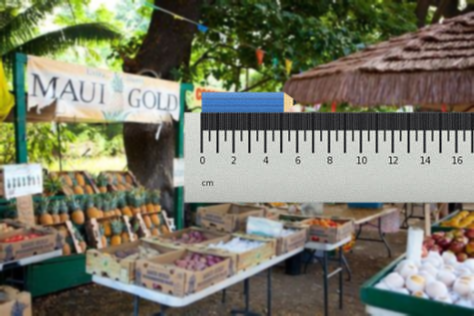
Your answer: 6 cm
